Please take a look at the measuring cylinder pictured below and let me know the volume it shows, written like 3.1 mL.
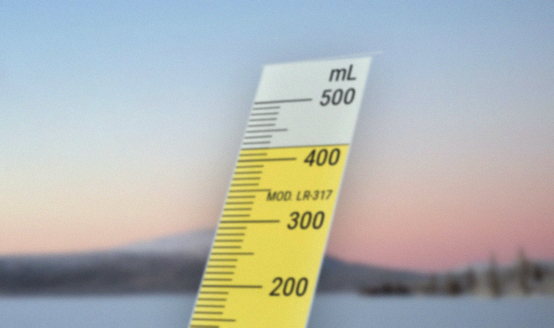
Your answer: 420 mL
